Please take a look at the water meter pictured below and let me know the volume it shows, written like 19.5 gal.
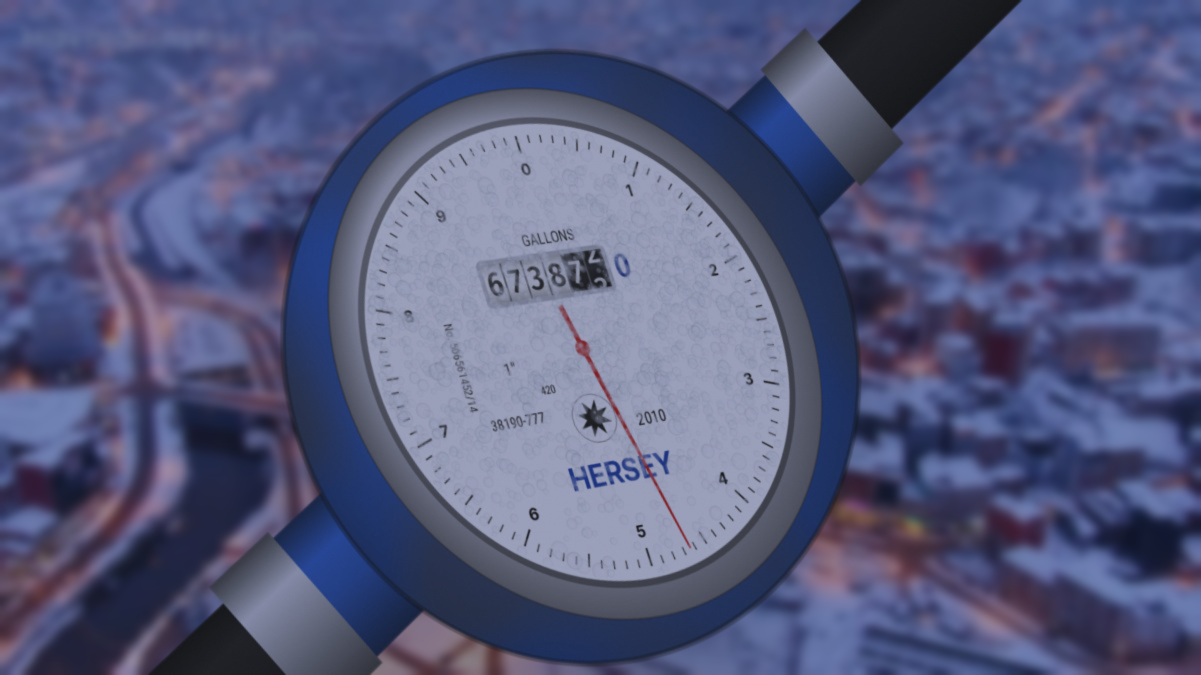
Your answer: 6738724.6 gal
